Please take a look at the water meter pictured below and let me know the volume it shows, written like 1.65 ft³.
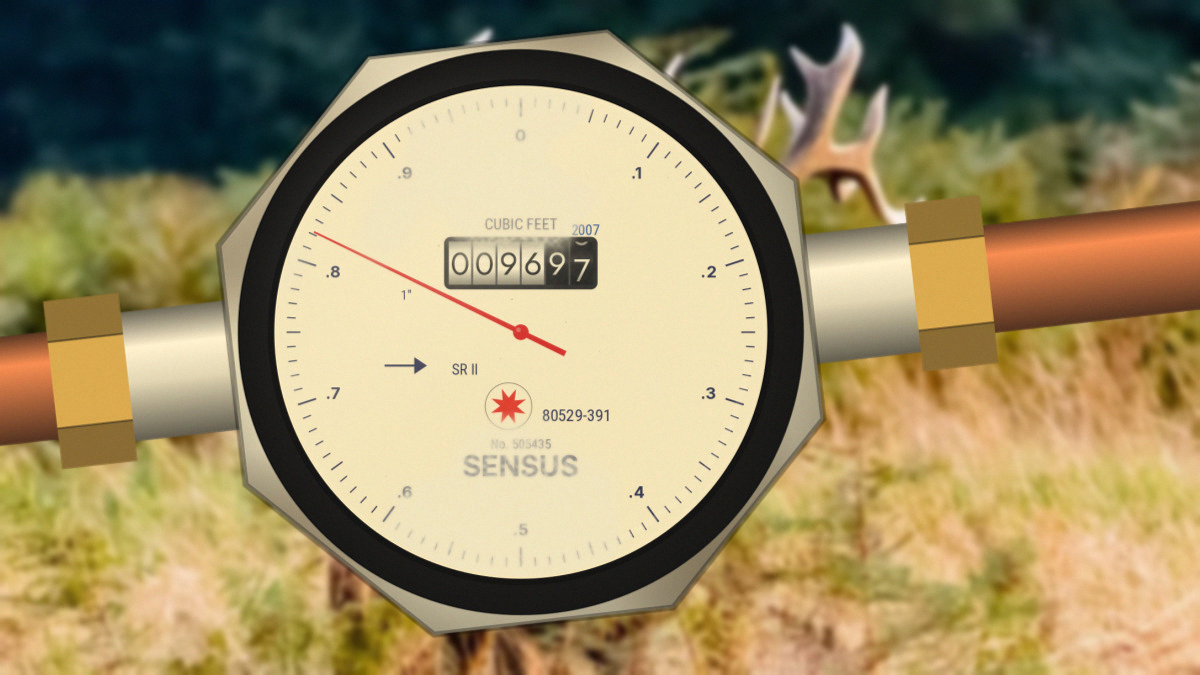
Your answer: 9696.82 ft³
